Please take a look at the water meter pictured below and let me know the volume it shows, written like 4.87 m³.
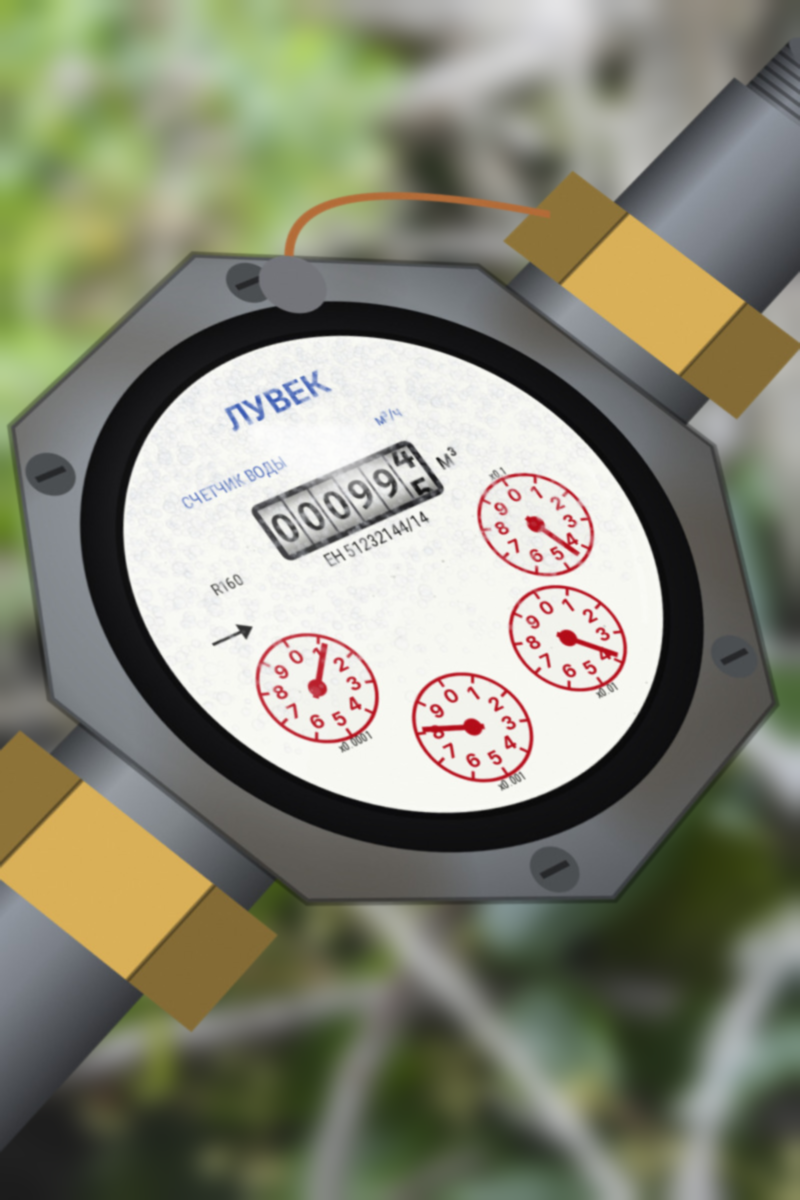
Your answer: 994.4381 m³
